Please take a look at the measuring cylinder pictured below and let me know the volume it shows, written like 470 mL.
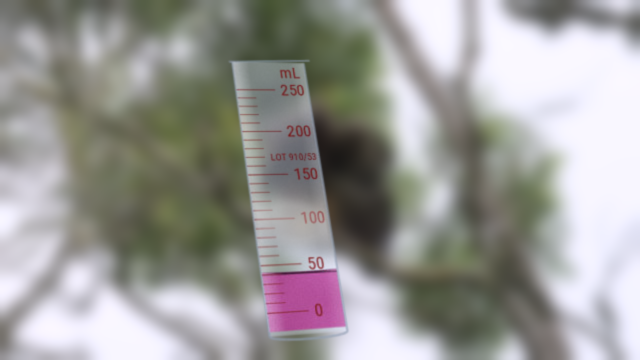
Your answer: 40 mL
